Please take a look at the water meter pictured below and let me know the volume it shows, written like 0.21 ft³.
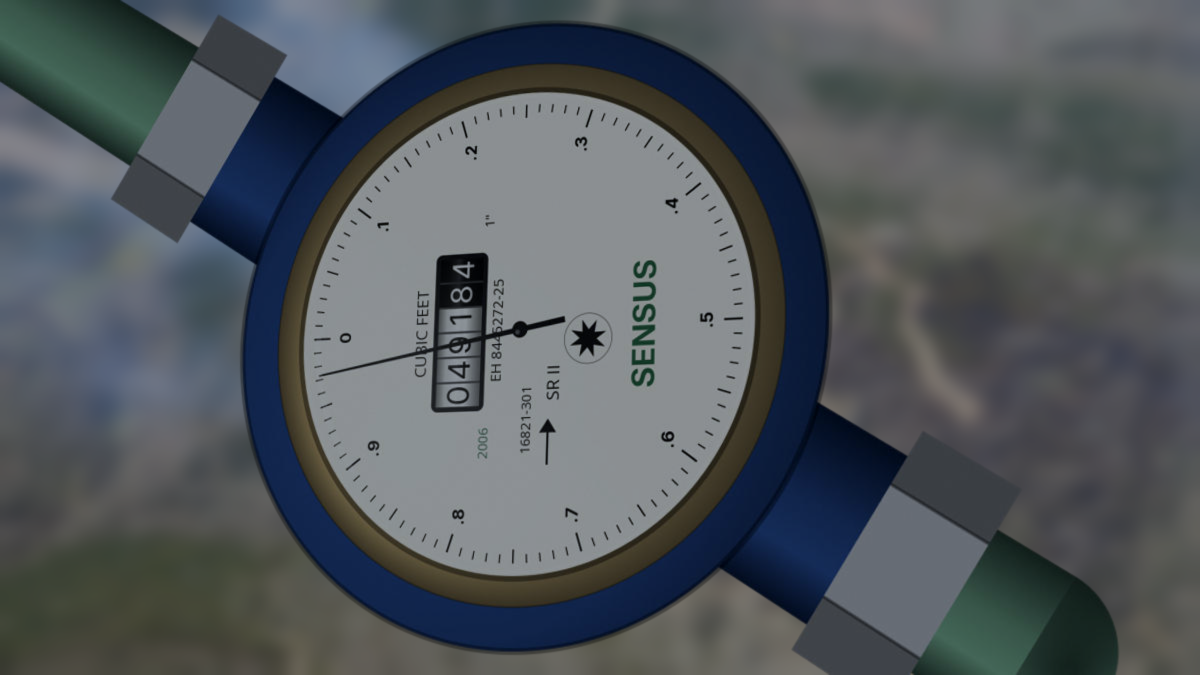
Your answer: 49183.97 ft³
